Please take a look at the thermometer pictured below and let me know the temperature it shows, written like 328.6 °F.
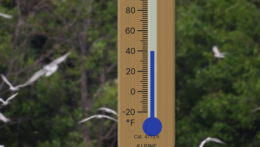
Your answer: 40 °F
